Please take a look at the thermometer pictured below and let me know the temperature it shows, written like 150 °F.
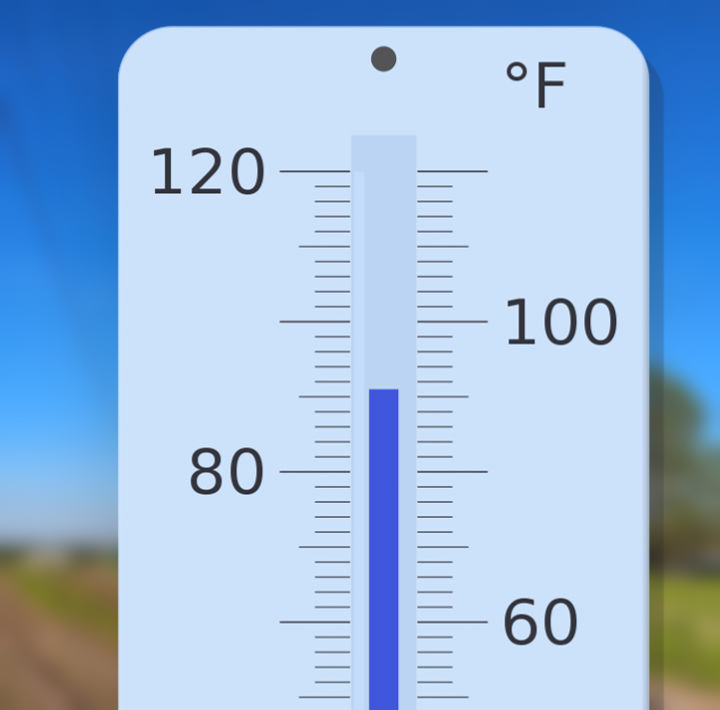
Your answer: 91 °F
